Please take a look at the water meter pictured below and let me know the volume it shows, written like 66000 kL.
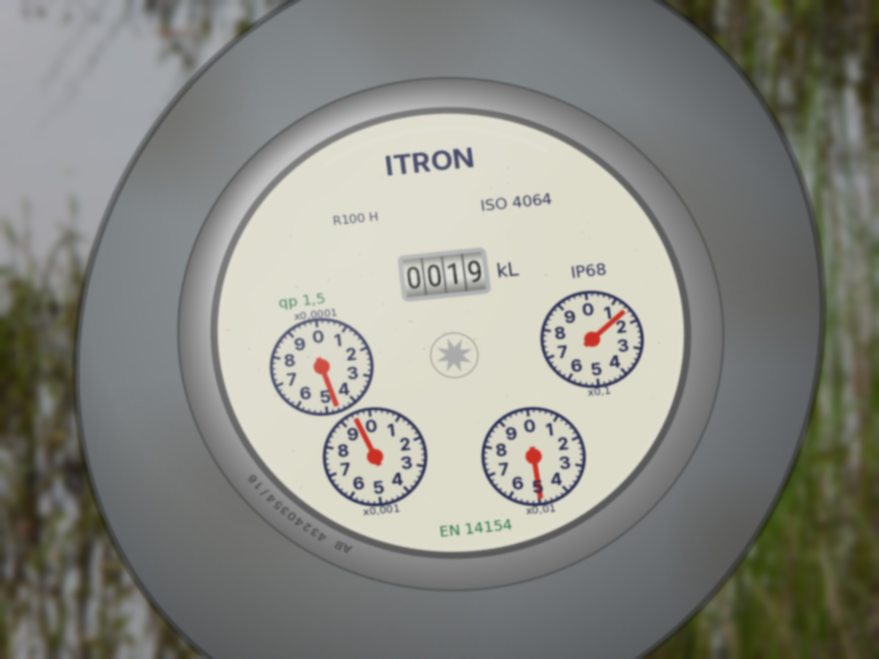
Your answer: 19.1494 kL
